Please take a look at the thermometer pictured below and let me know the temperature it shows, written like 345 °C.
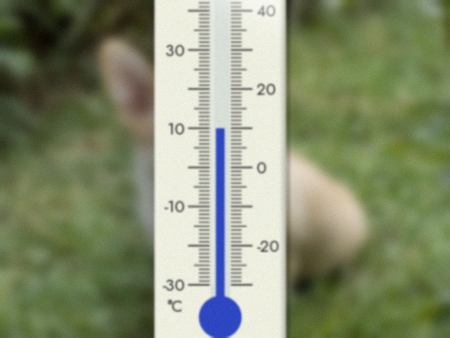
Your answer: 10 °C
